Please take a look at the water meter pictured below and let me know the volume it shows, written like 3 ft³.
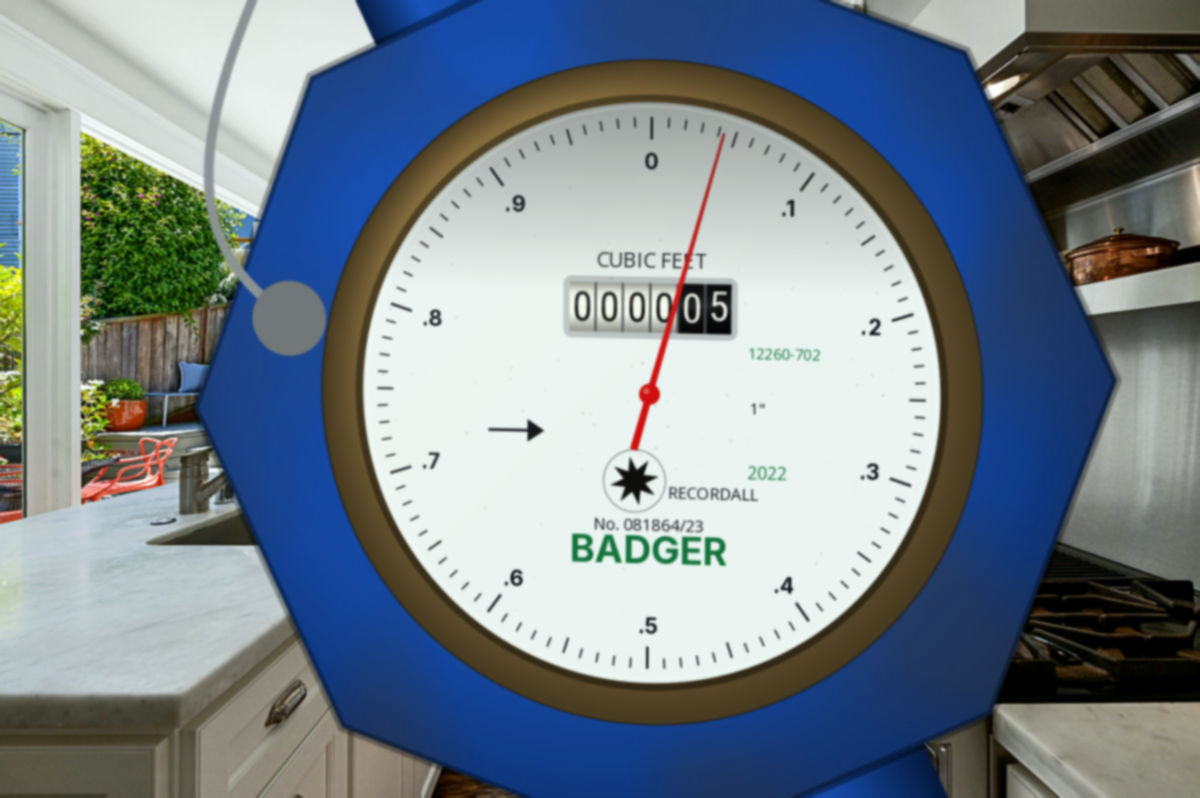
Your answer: 5.04 ft³
